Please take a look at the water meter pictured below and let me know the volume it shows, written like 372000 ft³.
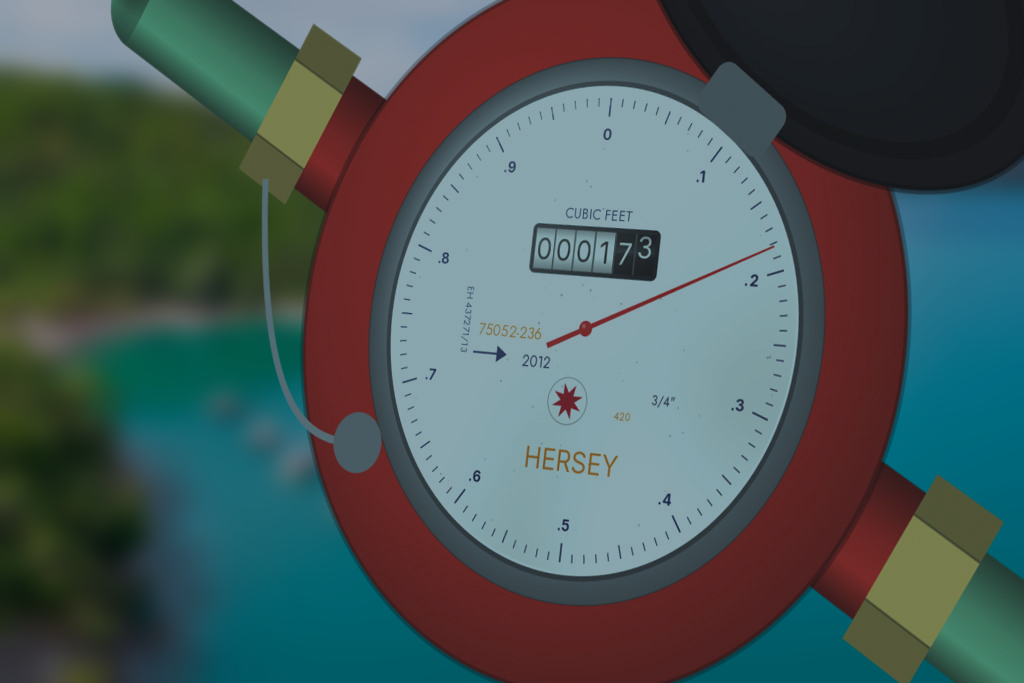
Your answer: 173.18 ft³
